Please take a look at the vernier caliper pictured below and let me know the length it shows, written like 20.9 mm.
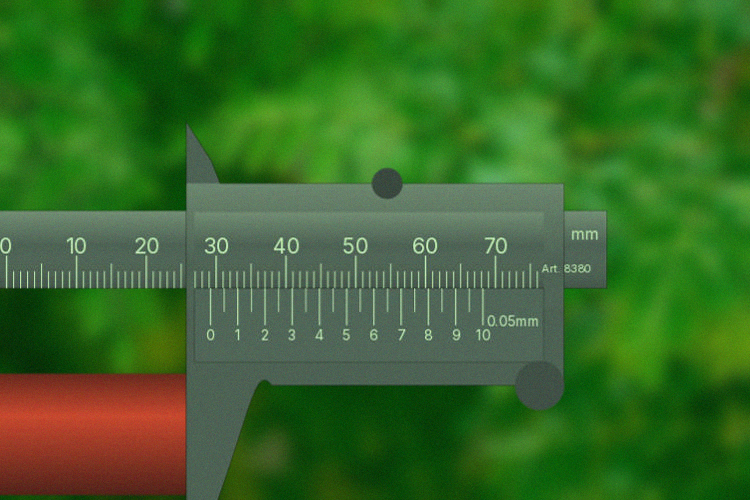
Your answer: 29.2 mm
